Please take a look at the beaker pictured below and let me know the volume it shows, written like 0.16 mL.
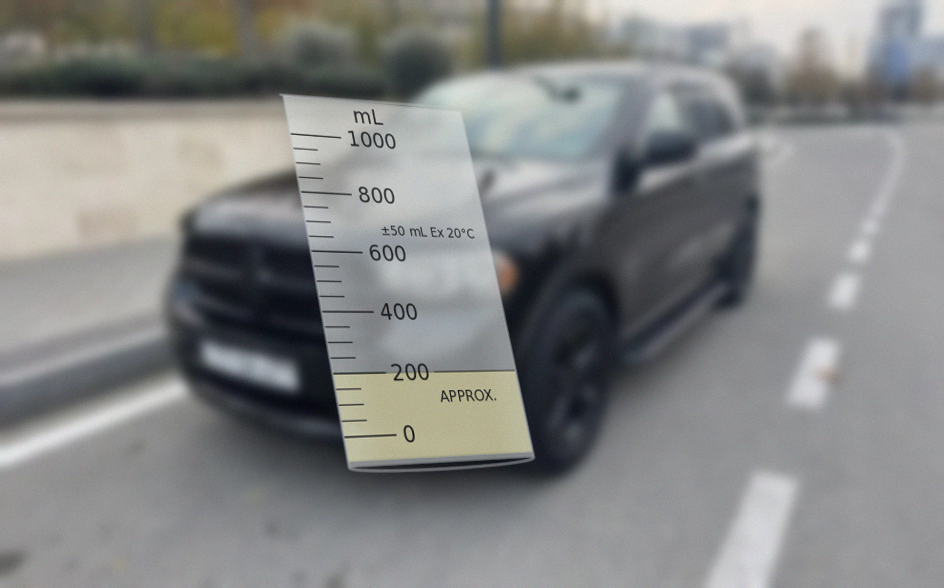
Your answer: 200 mL
